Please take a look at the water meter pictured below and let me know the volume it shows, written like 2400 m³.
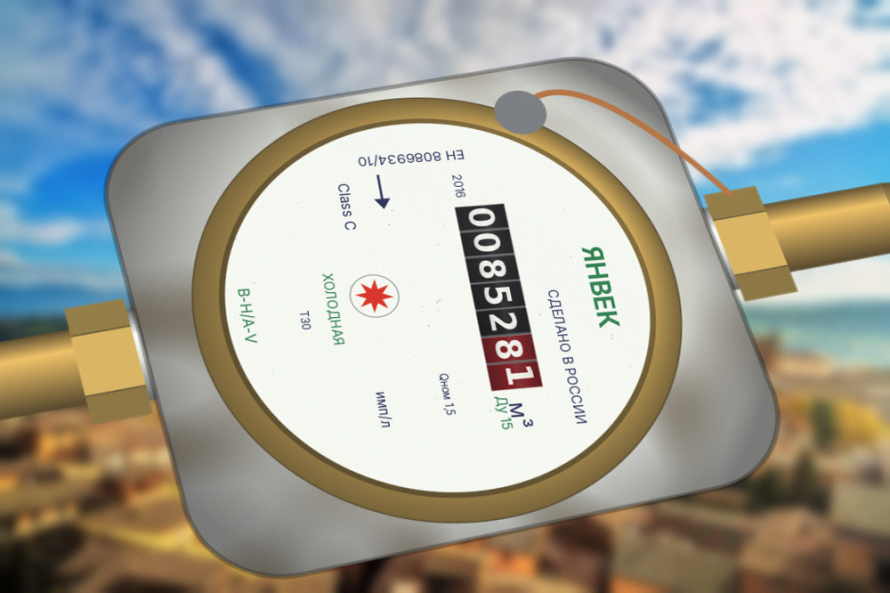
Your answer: 852.81 m³
